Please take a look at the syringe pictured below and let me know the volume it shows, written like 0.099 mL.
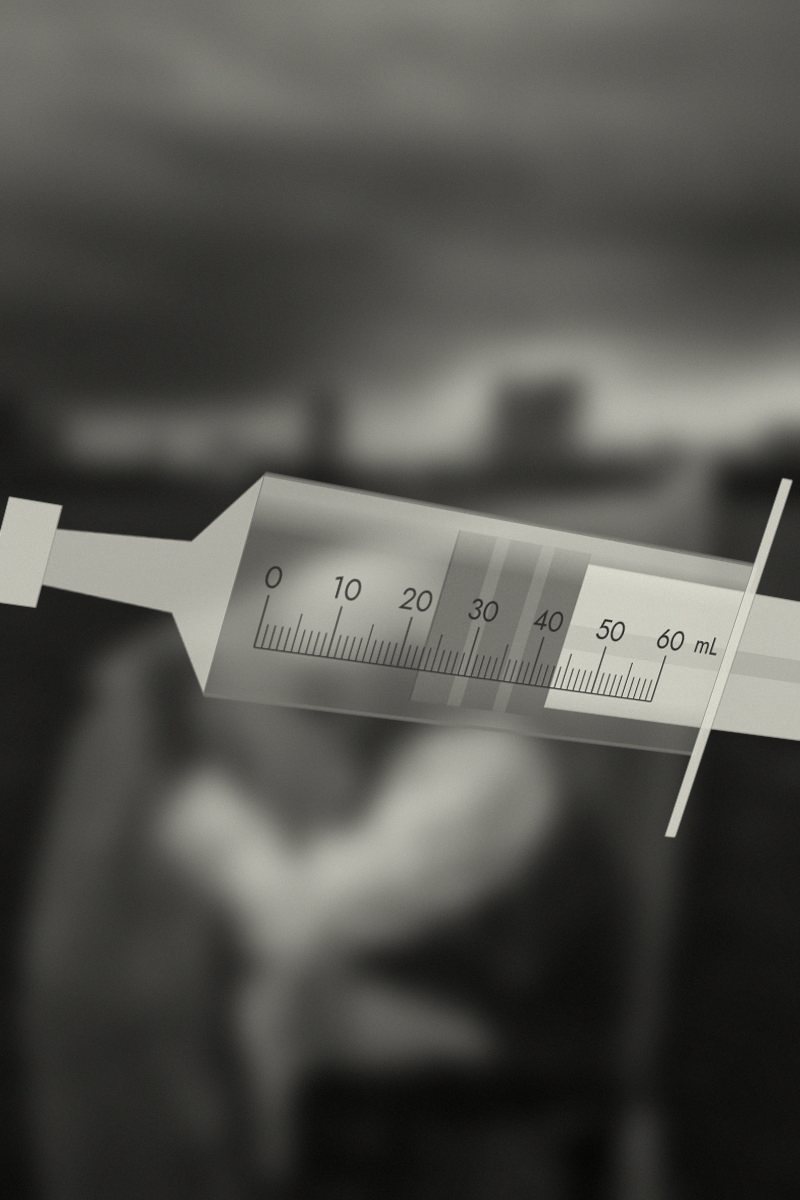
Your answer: 23 mL
